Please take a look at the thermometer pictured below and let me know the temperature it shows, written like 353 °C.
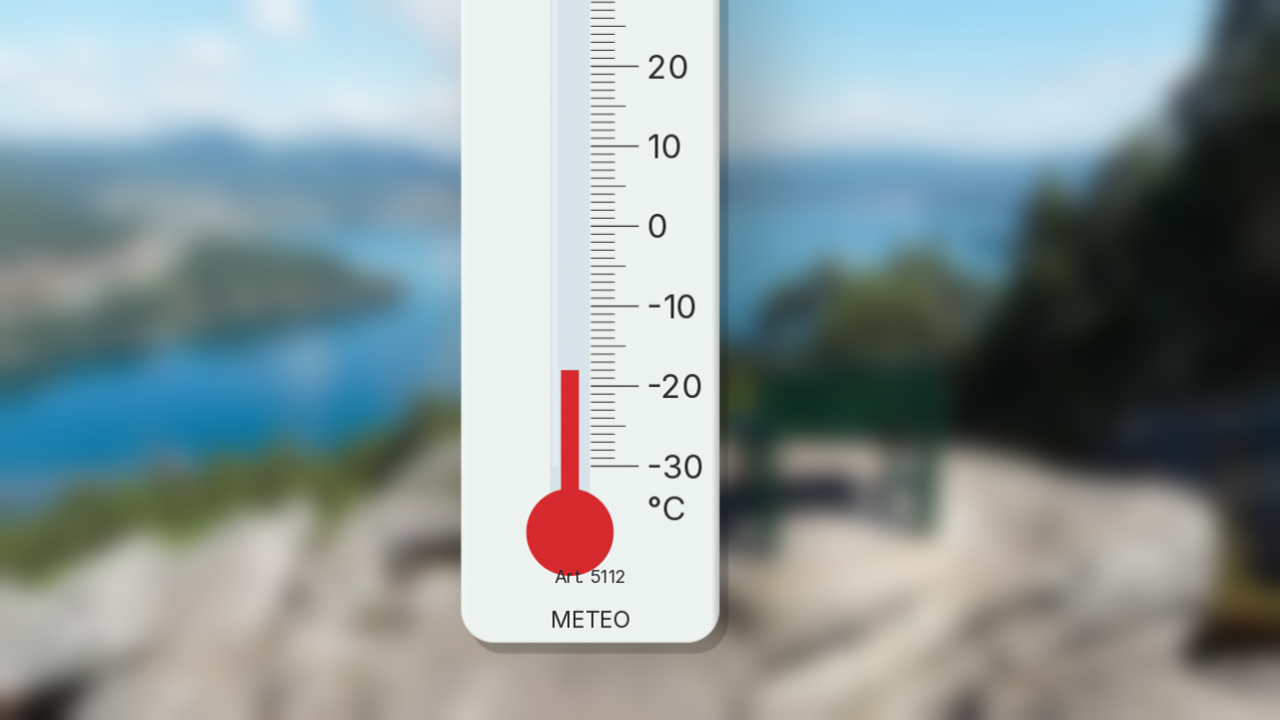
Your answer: -18 °C
